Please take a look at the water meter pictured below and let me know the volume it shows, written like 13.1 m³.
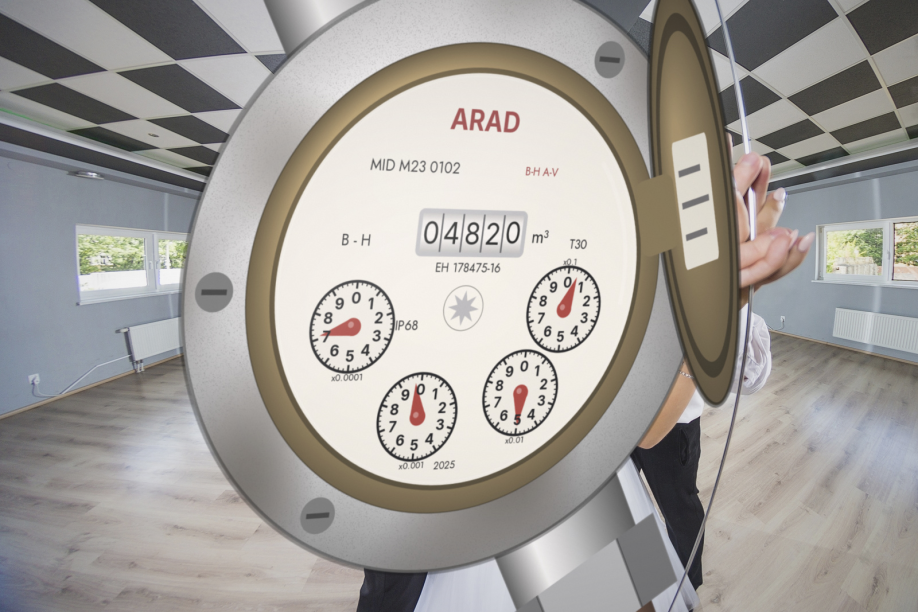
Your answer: 4820.0497 m³
